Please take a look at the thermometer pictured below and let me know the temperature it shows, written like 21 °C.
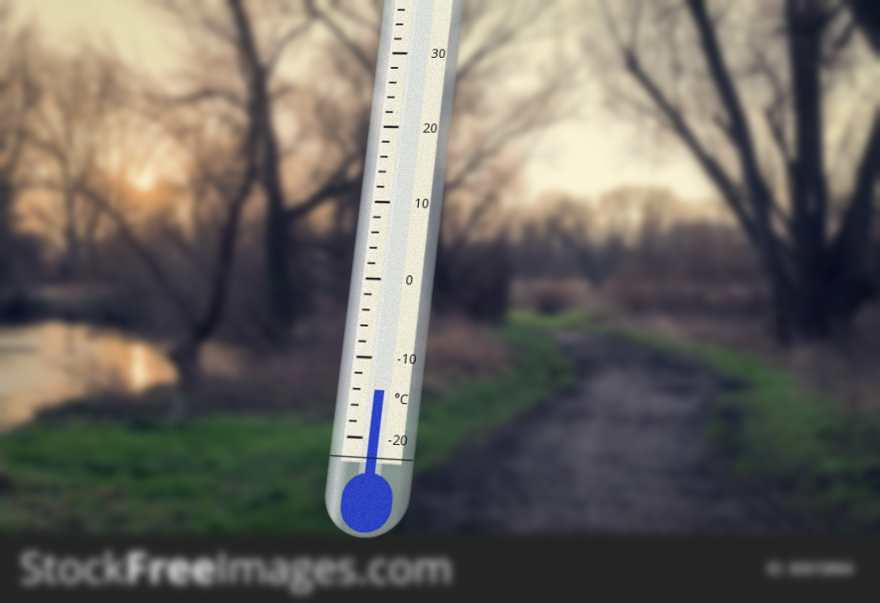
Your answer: -14 °C
